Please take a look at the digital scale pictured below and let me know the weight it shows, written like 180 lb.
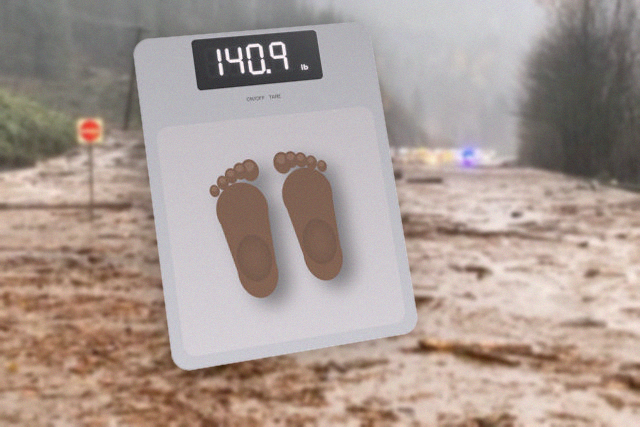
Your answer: 140.9 lb
